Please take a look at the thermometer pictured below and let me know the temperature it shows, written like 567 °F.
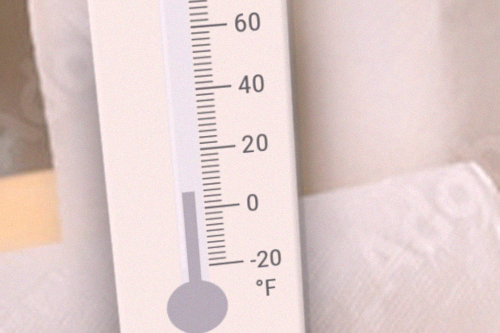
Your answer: 6 °F
